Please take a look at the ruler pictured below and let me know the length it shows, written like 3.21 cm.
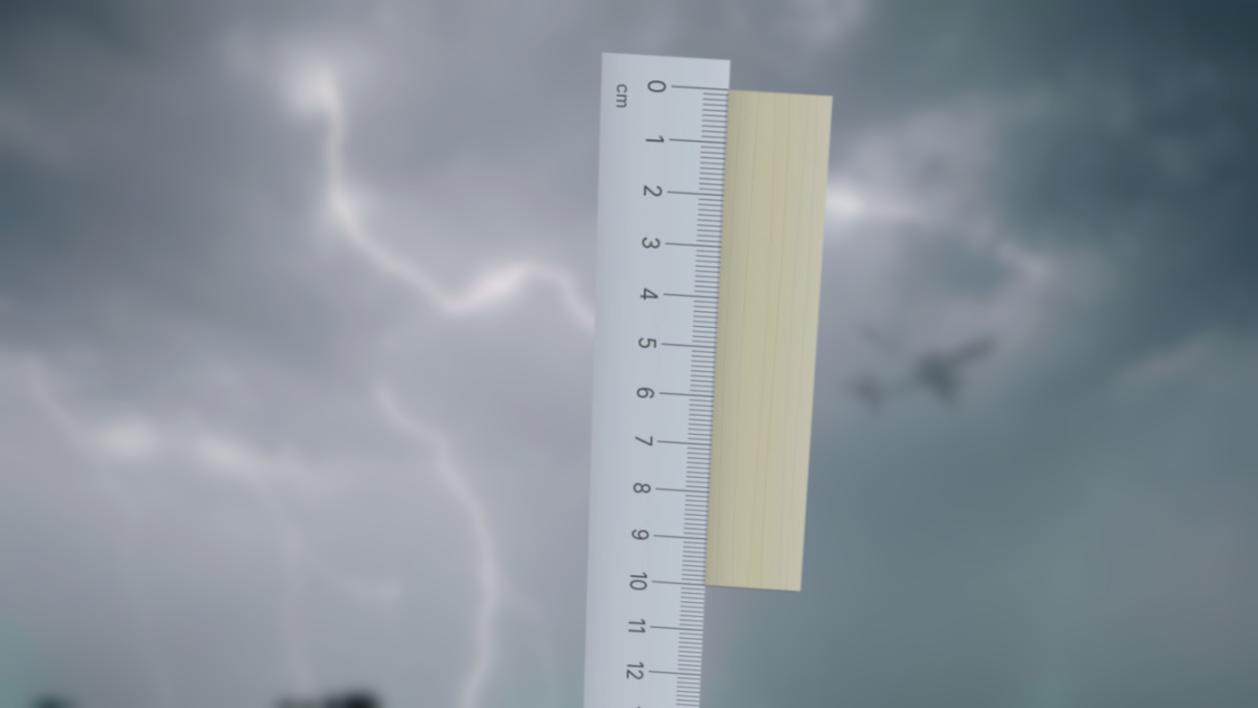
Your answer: 10 cm
